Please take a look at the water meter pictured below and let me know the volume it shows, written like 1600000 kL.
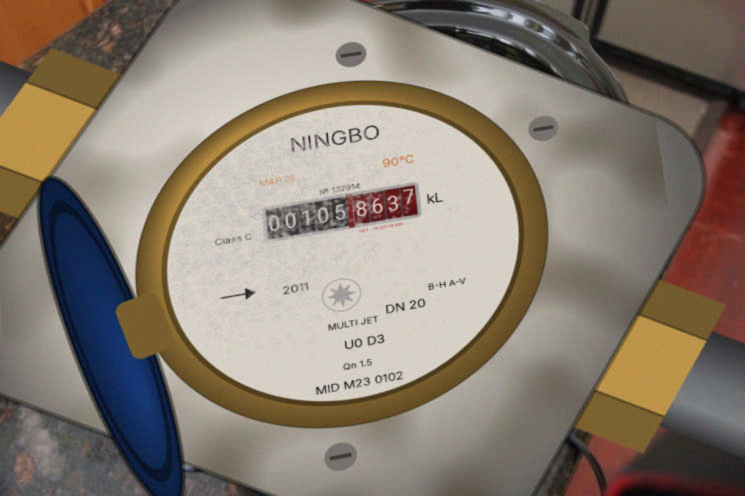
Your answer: 105.8637 kL
